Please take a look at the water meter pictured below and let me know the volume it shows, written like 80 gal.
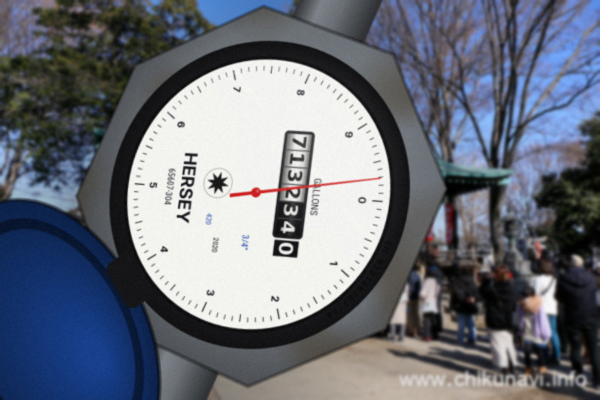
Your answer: 7132339.7 gal
